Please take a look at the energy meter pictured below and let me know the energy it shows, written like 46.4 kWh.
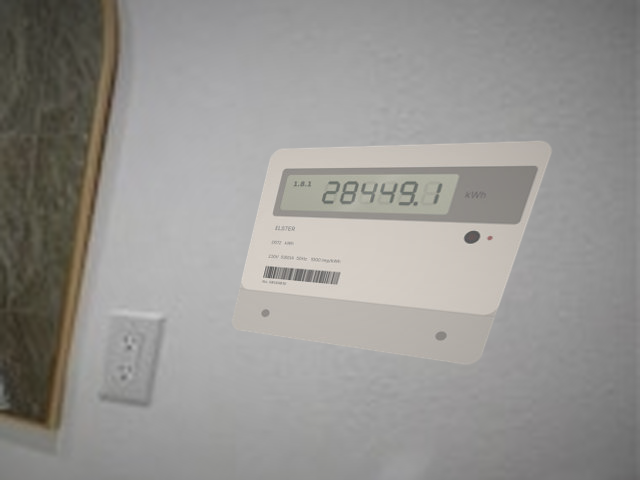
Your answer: 28449.1 kWh
